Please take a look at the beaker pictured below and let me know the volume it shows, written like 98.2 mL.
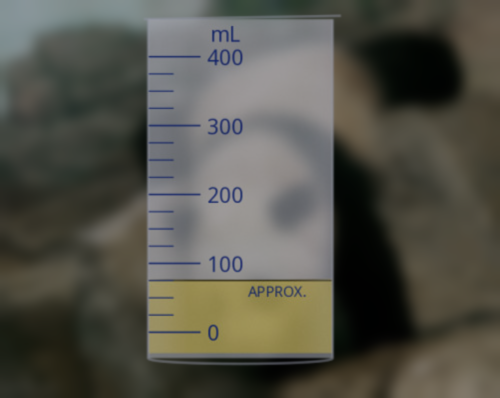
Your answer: 75 mL
